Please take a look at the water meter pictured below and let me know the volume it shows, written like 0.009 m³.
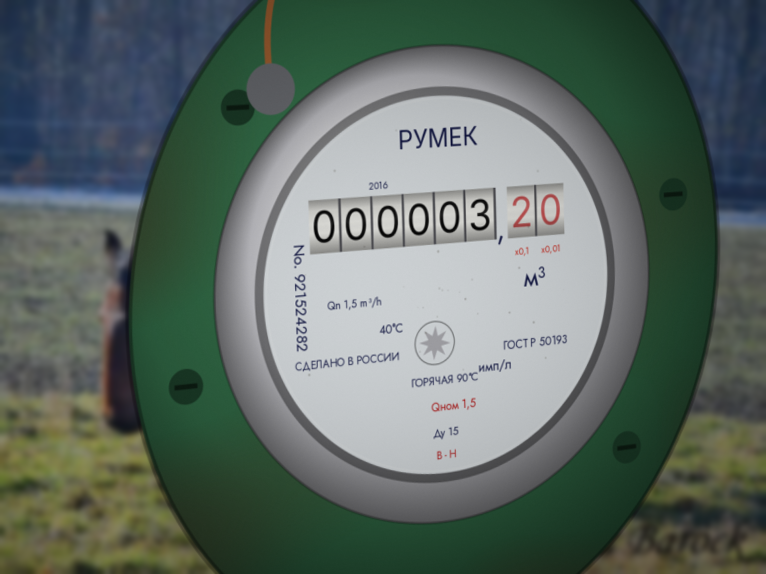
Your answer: 3.20 m³
